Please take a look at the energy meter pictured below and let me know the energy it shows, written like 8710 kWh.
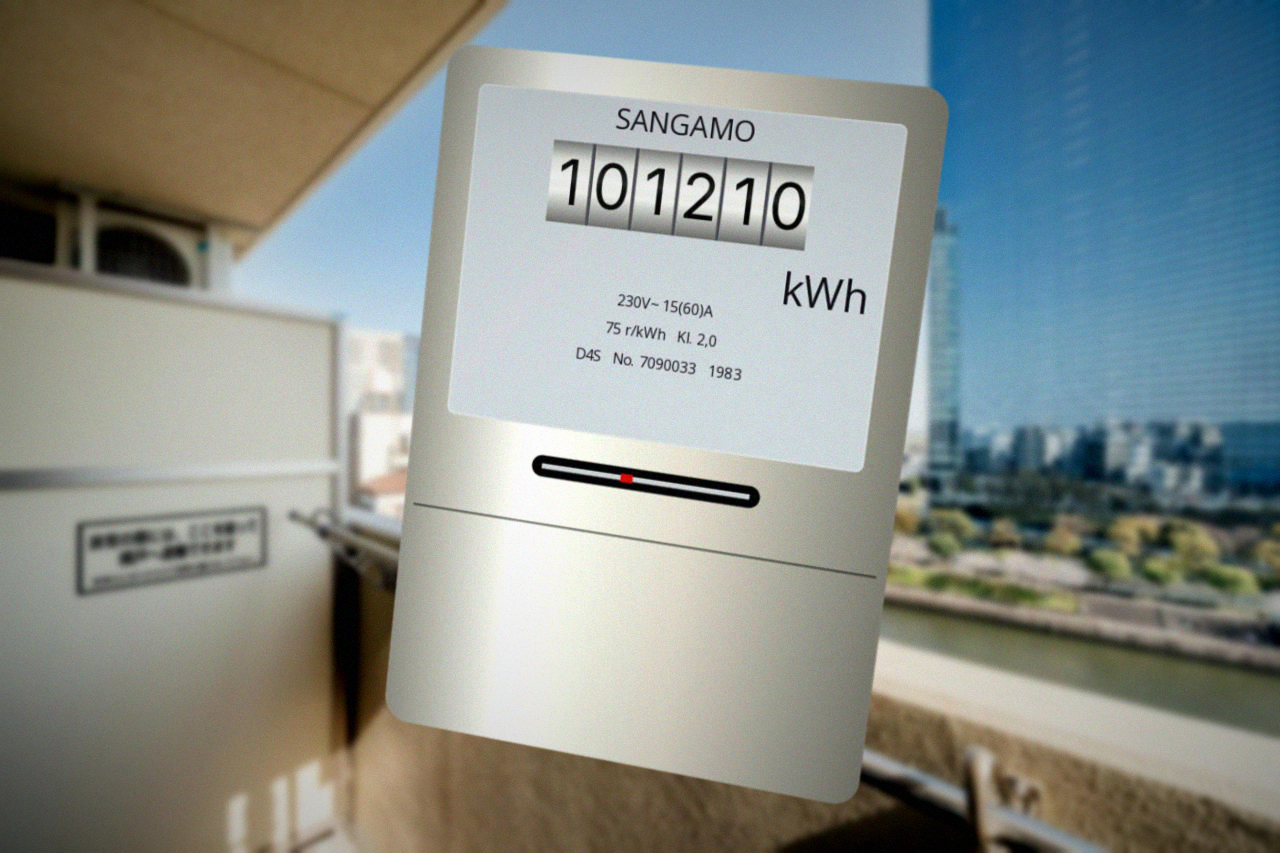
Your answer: 101210 kWh
